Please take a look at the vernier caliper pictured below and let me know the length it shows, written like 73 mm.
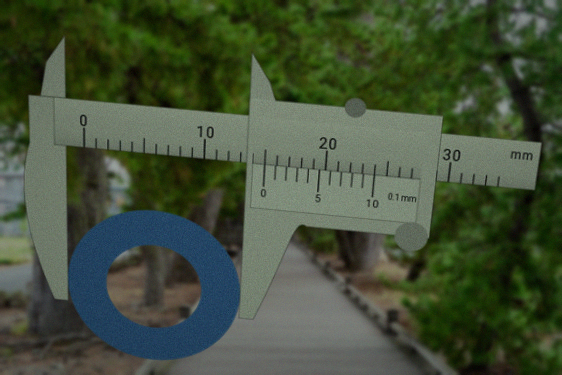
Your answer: 15.0 mm
